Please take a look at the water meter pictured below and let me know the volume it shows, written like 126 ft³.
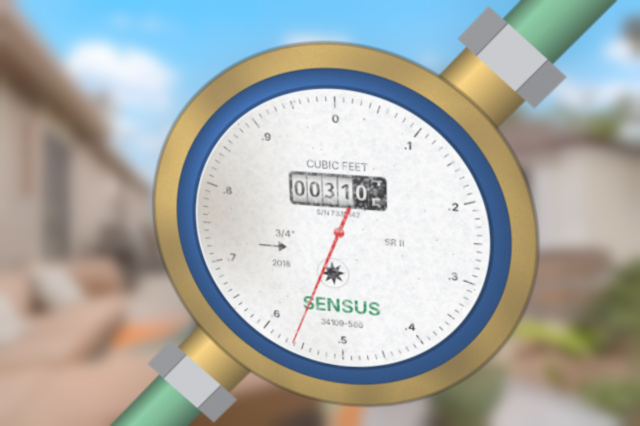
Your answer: 3104.56 ft³
